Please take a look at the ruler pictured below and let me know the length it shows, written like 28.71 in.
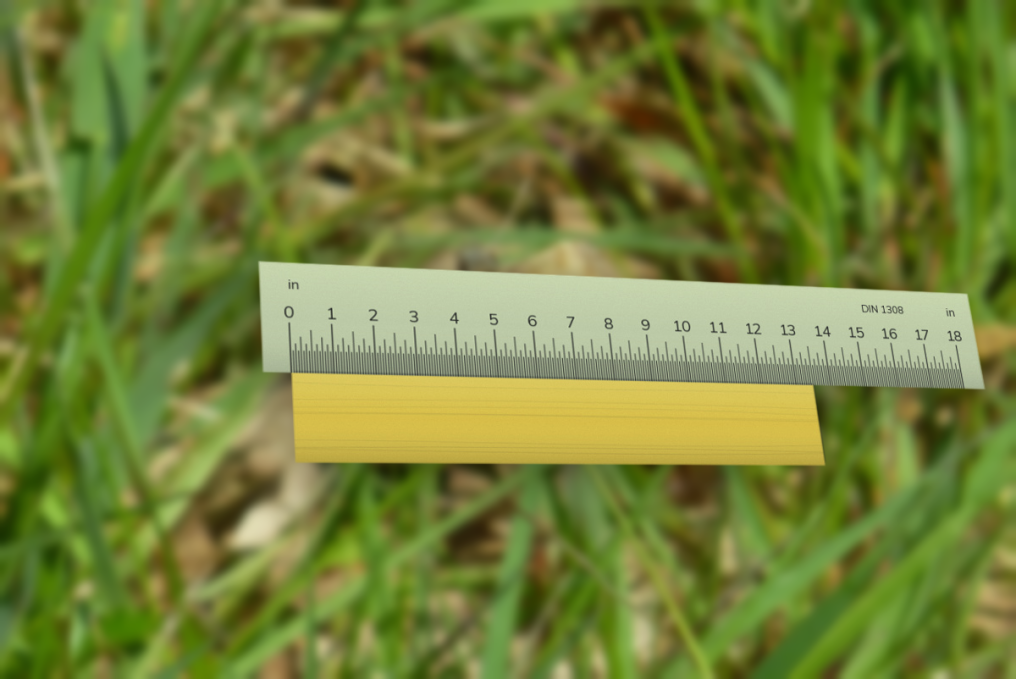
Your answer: 13.5 in
